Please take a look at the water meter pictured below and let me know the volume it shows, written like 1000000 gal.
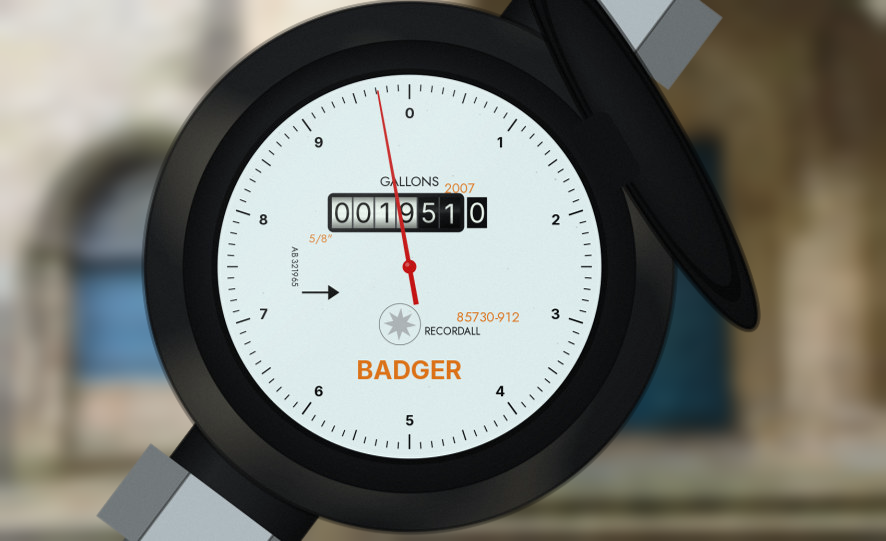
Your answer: 19509.7 gal
